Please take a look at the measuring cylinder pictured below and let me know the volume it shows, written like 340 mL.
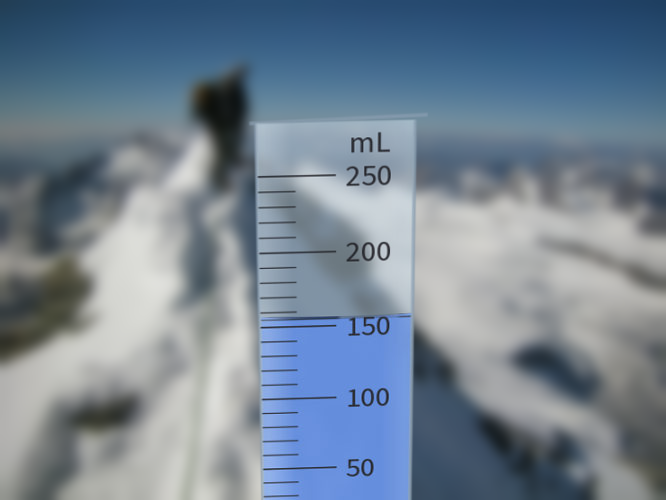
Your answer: 155 mL
